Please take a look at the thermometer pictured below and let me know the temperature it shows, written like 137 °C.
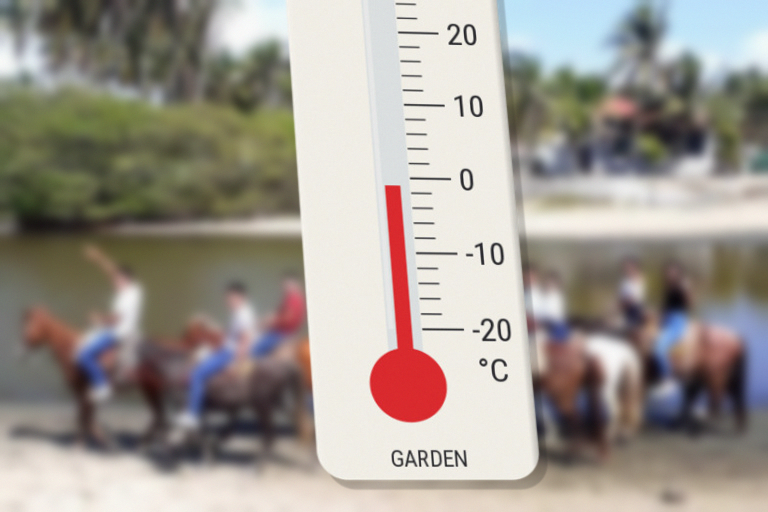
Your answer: -1 °C
